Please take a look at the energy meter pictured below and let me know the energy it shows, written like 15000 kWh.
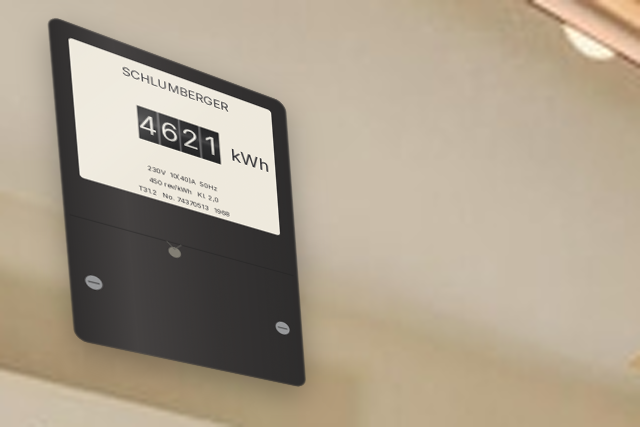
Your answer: 4621 kWh
